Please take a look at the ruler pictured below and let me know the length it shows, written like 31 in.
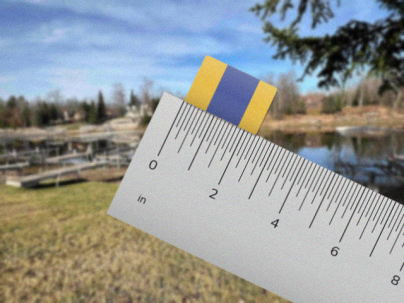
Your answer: 2.375 in
